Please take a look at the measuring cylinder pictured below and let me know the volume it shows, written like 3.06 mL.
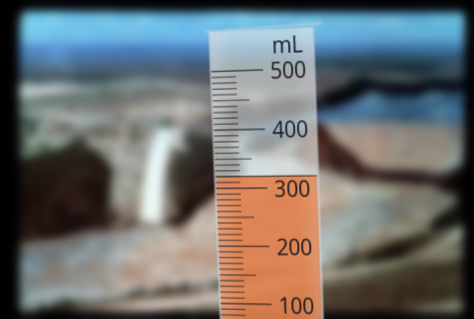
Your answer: 320 mL
